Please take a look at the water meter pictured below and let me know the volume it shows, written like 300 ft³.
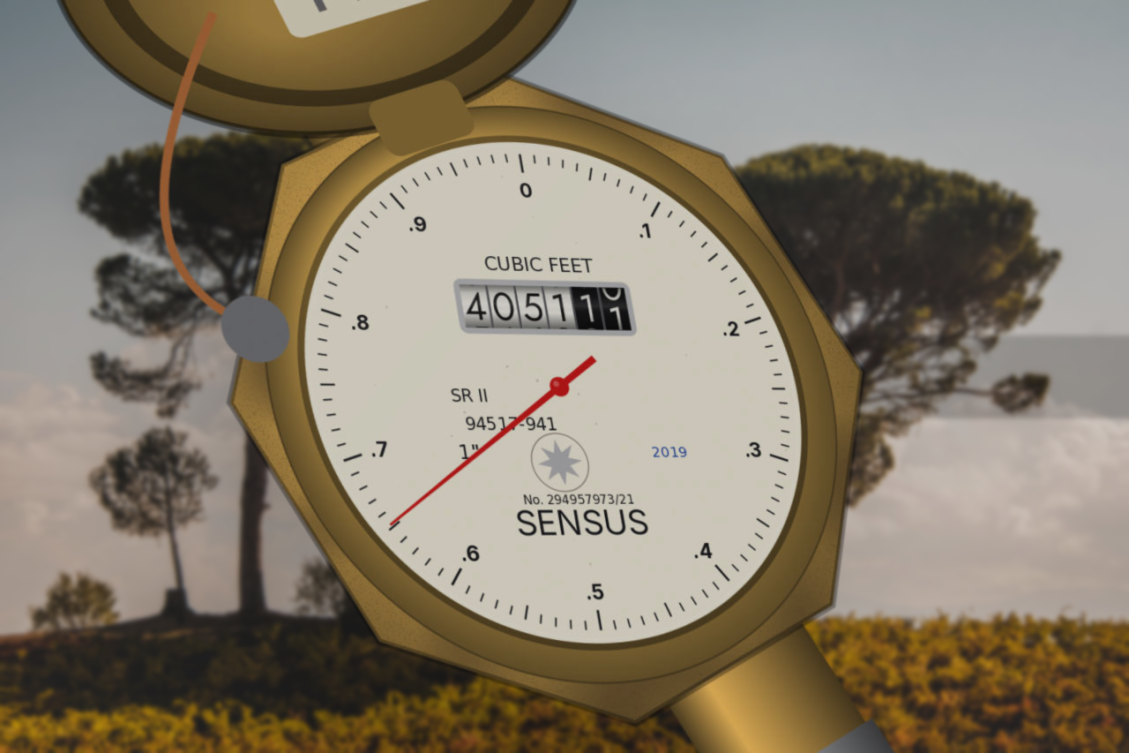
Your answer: 405110.65 ft³
